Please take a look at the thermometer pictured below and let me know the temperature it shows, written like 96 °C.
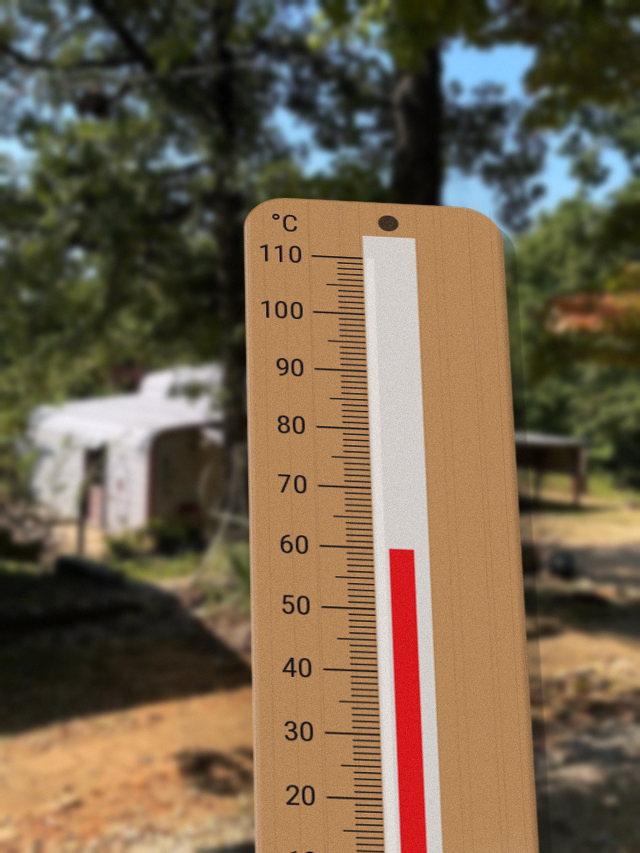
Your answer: 60 °C
